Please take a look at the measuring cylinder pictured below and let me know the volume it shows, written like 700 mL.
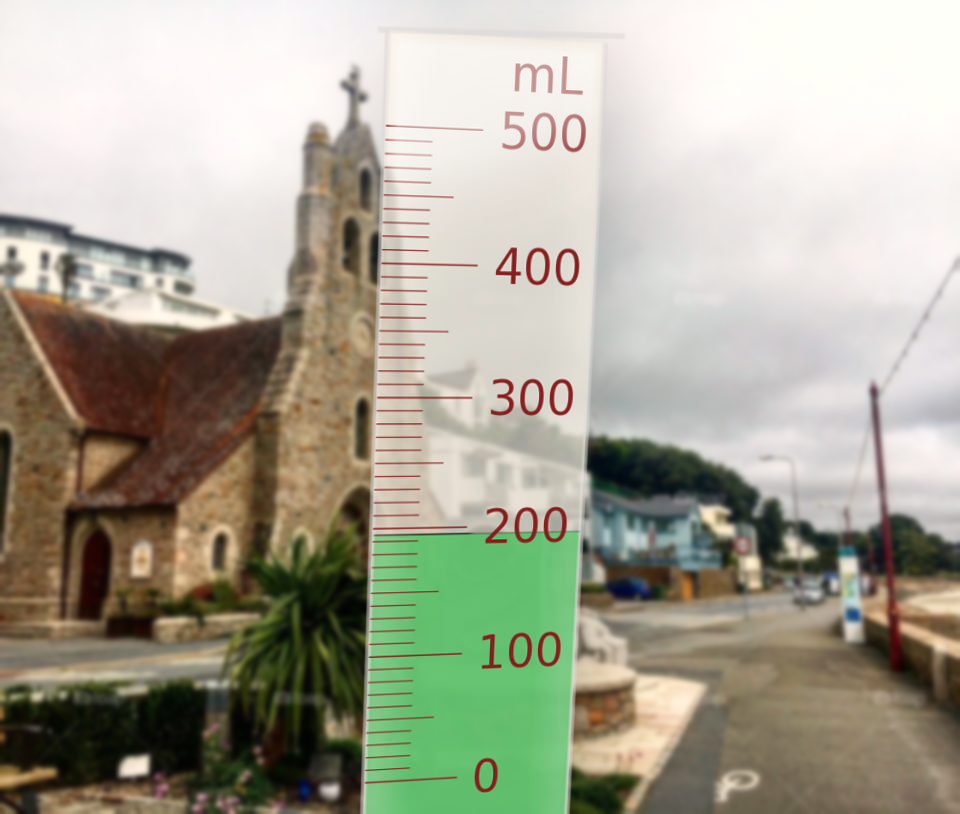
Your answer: 195 mL
